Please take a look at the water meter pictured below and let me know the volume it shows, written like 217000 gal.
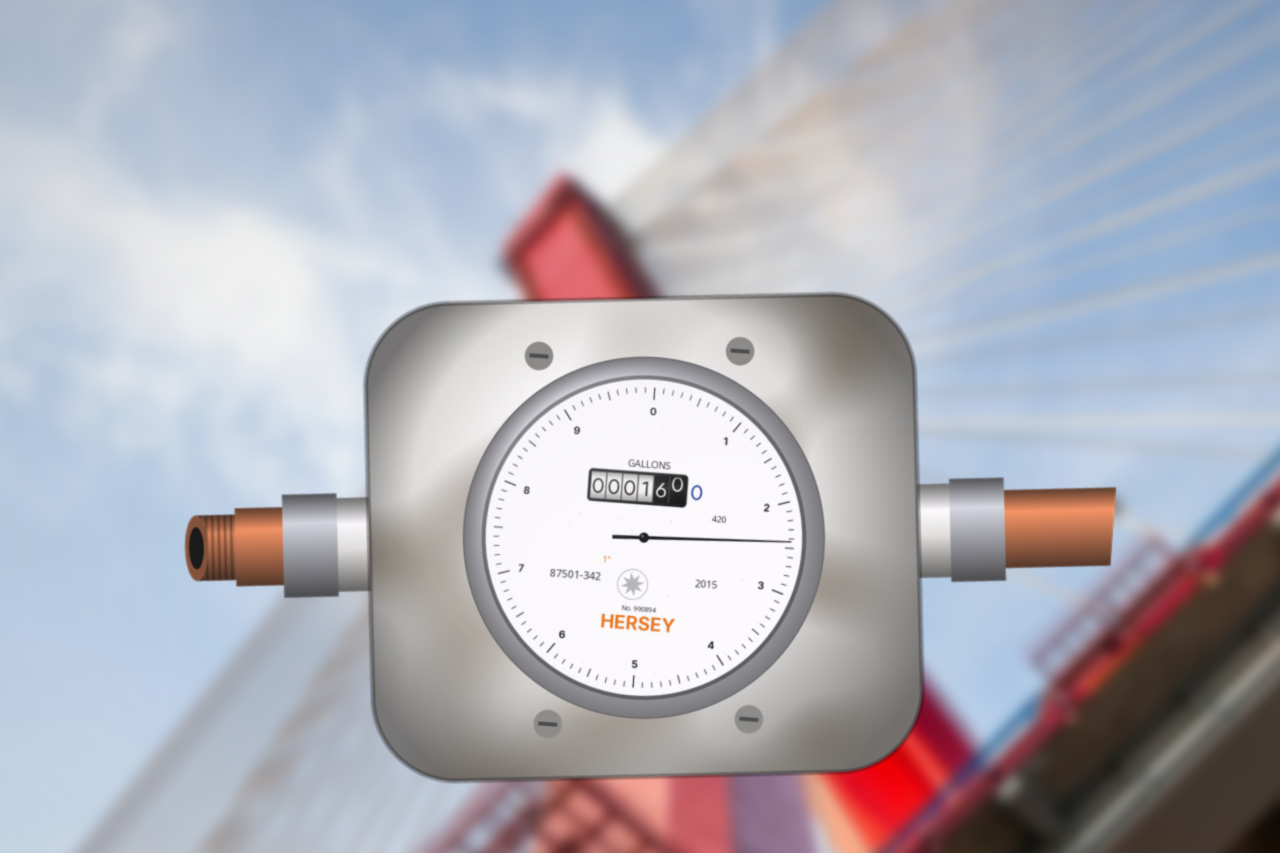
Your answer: 1602.4 gal
